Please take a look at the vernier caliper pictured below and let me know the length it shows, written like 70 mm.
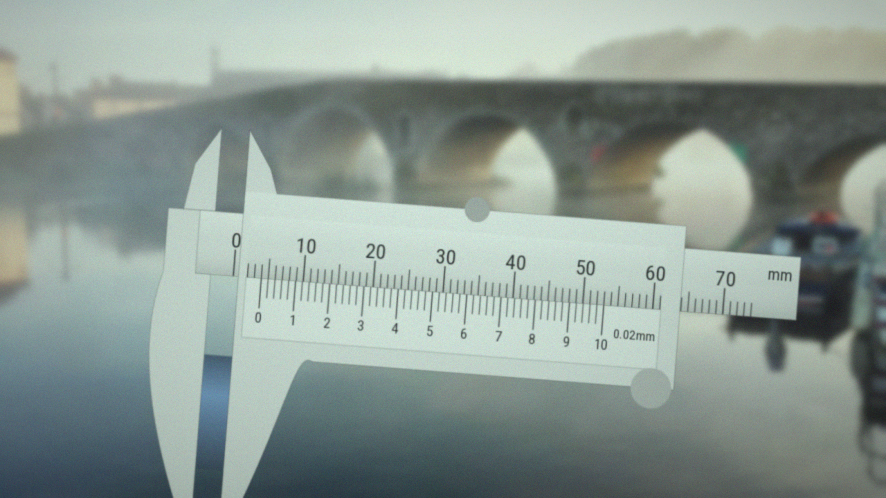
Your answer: 4.0 mm
